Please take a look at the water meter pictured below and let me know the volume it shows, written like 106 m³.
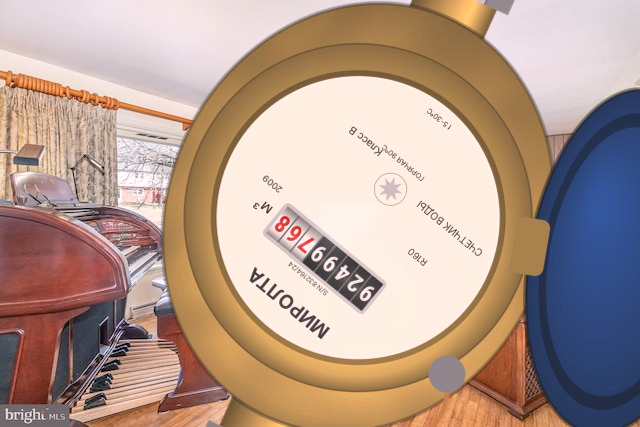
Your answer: 92499.768 m³
